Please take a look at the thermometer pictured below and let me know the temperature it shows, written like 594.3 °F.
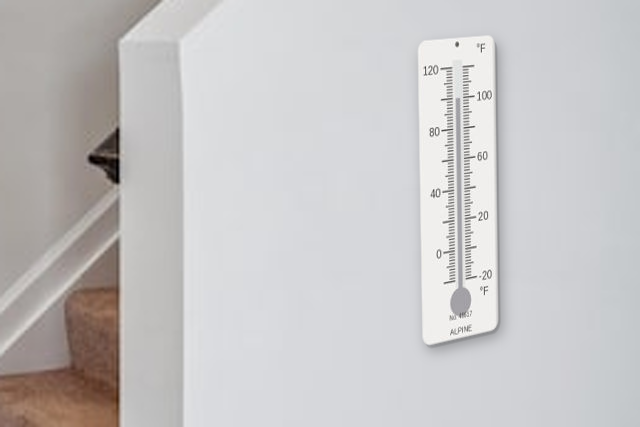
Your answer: 100 °F
